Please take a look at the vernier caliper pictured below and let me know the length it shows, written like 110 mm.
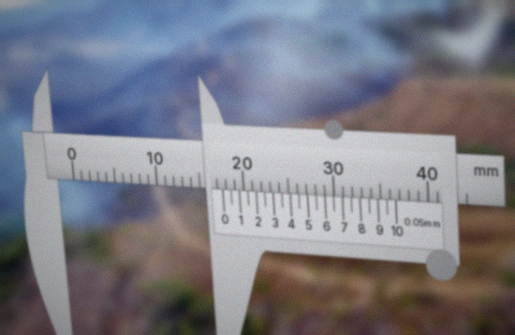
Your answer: 17.6 mm
